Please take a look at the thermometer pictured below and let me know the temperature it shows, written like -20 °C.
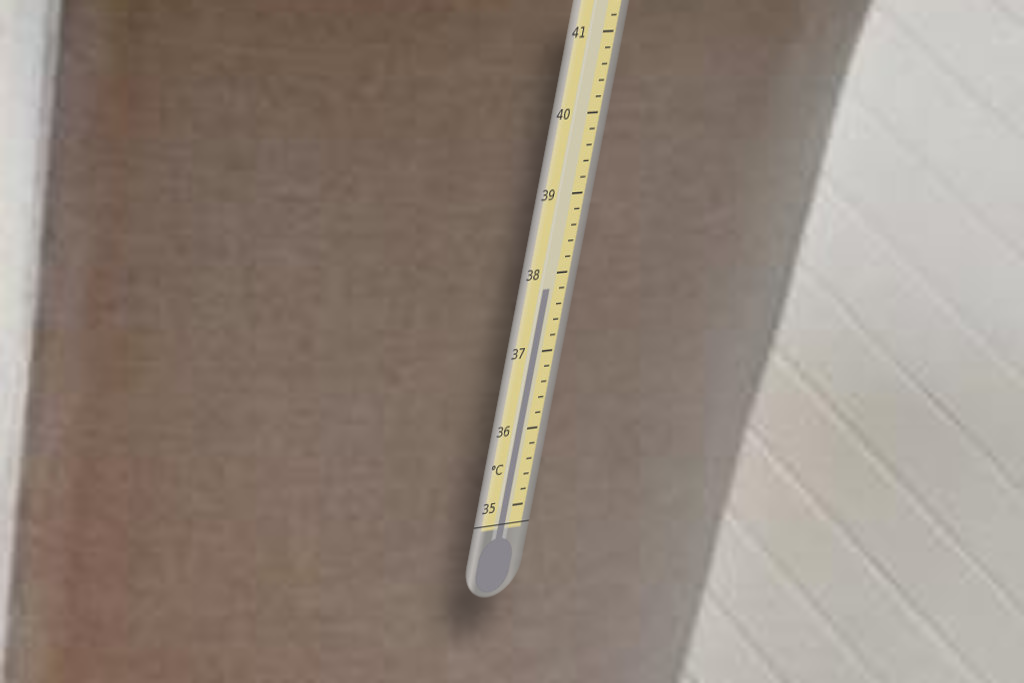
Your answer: 37.8 °C
